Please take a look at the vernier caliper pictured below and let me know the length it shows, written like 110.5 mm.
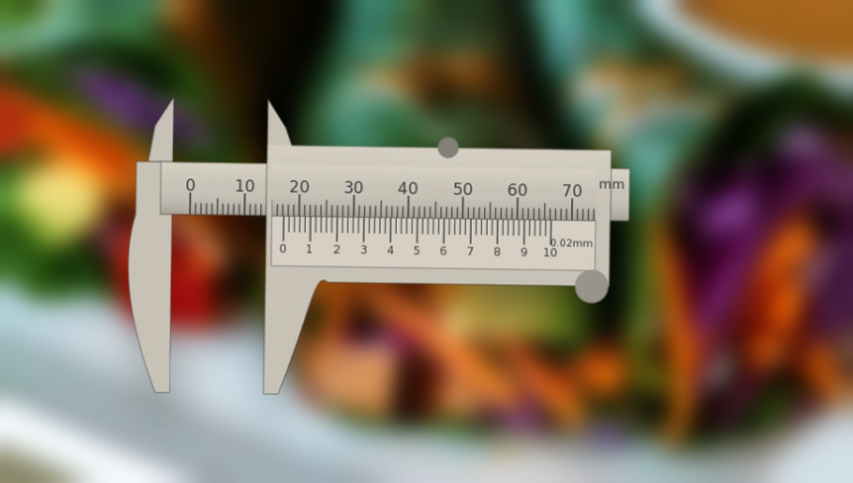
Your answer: 17.2 mm
